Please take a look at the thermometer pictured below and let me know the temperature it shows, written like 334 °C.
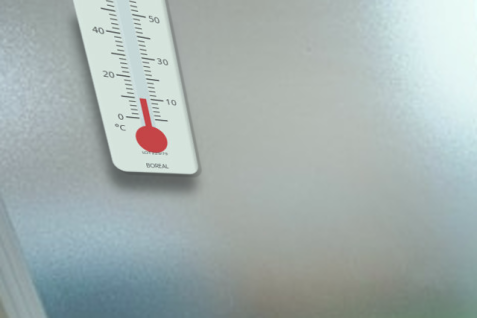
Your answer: 10 °C
